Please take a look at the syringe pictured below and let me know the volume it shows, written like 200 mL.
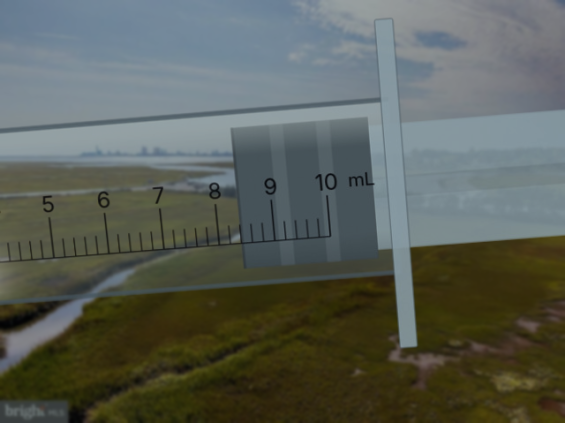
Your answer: 8.4 mL
